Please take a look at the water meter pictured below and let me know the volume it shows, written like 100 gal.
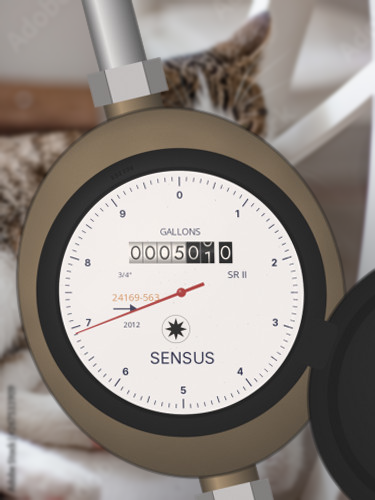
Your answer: 5006.9 gal
